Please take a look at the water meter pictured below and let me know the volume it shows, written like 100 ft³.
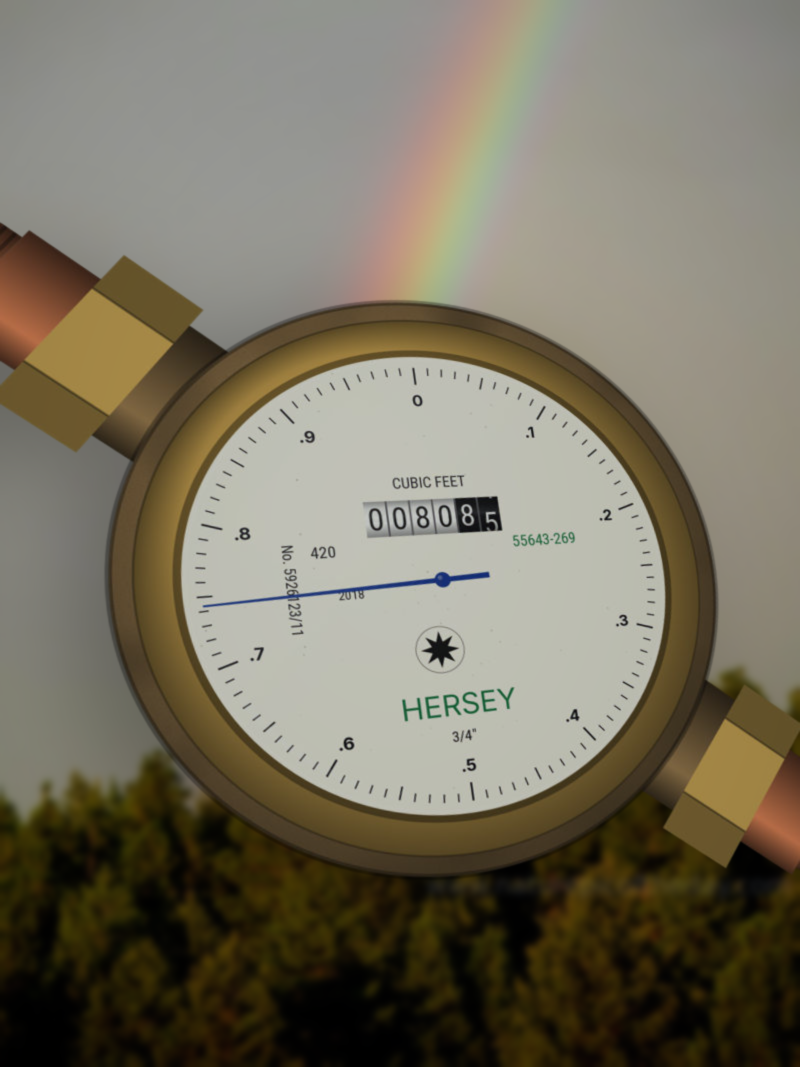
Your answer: 8084.74 ft³
